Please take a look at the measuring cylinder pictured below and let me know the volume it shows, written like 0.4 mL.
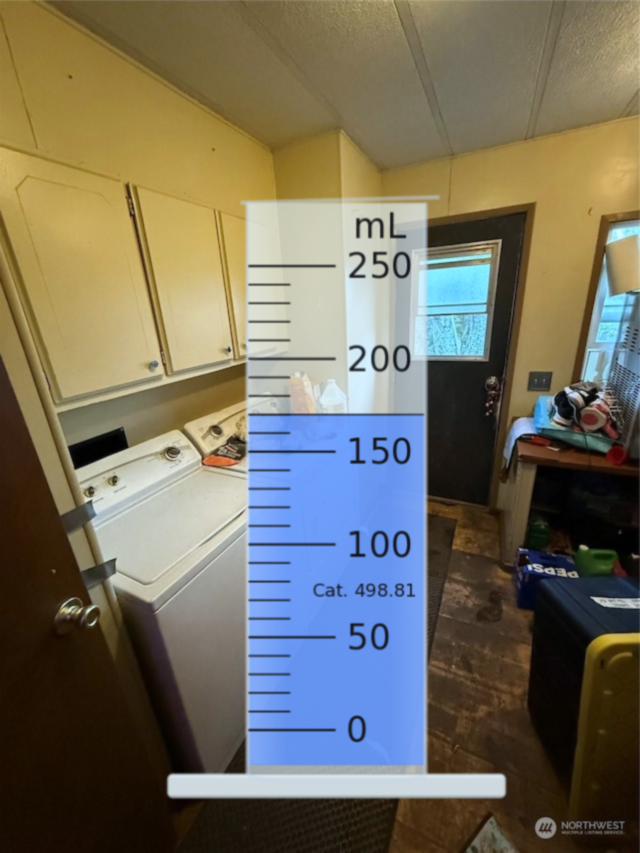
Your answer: 170 mL
